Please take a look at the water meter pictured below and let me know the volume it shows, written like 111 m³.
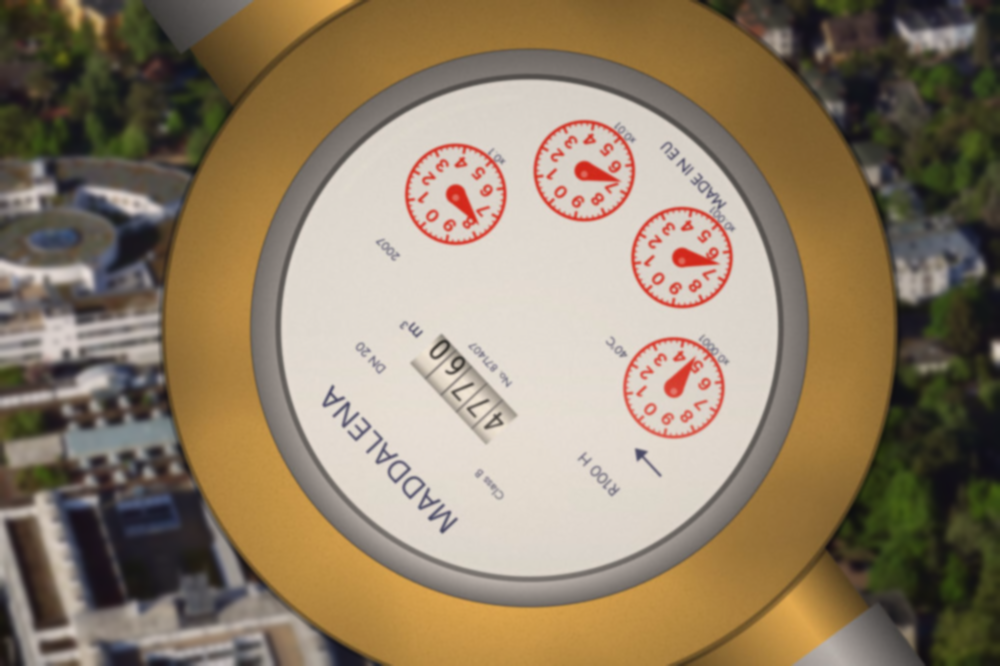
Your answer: 47759.7664 m³
